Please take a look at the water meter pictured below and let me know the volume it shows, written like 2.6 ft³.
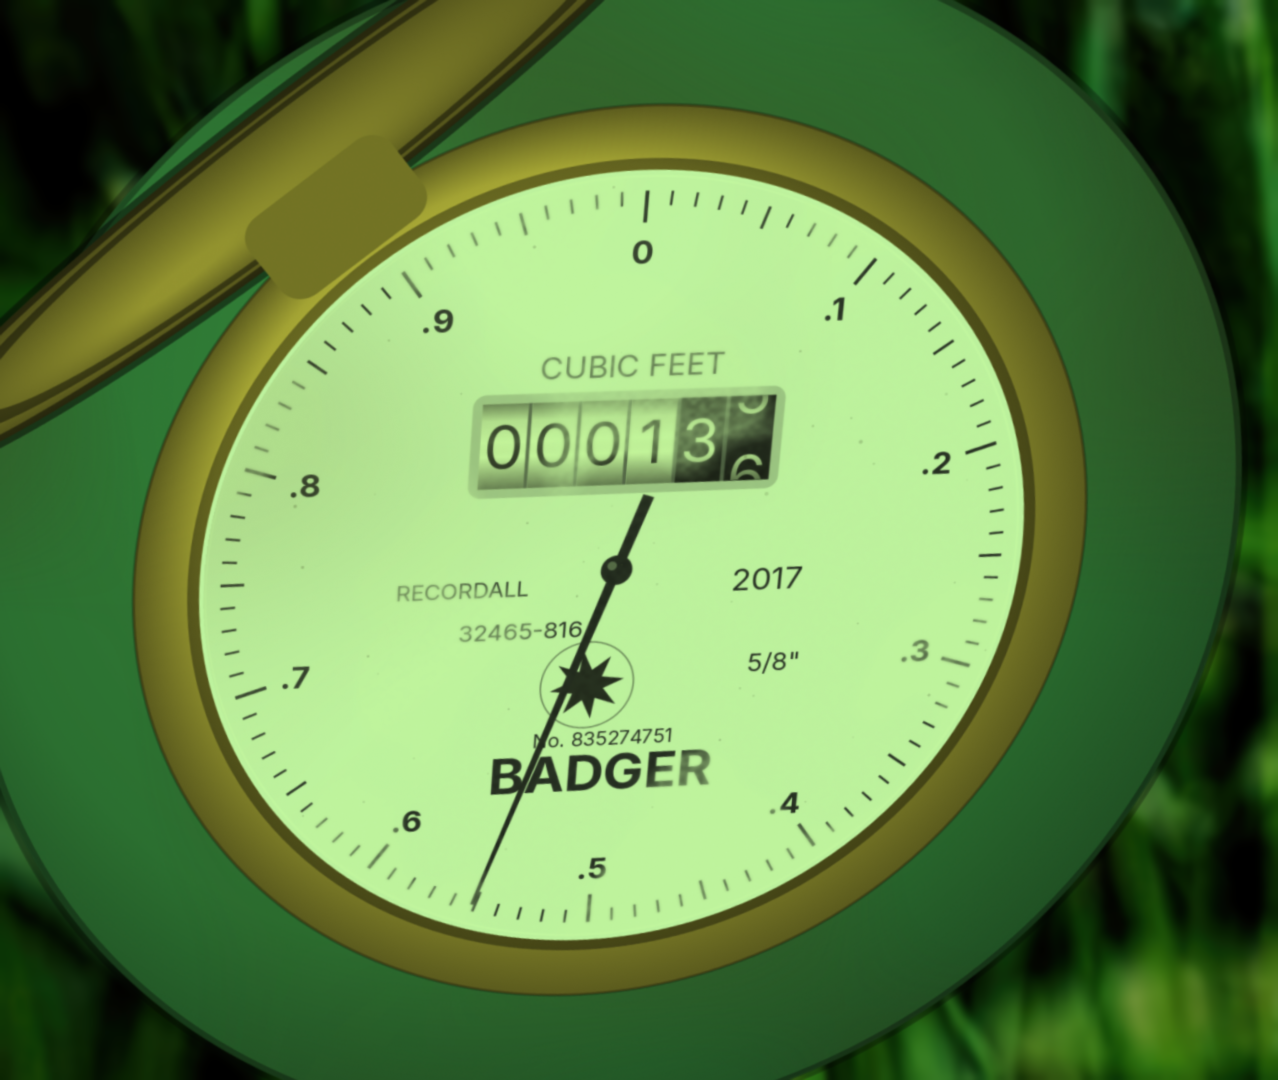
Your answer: 135.55 ft³
